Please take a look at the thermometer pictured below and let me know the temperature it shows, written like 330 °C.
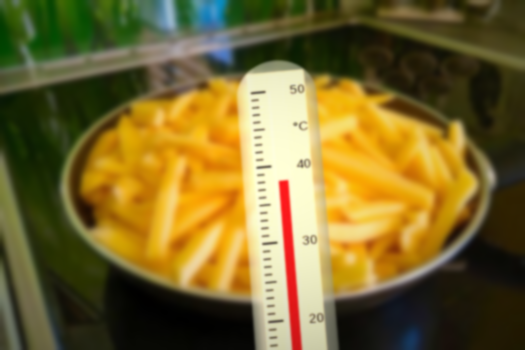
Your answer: 38 °C
